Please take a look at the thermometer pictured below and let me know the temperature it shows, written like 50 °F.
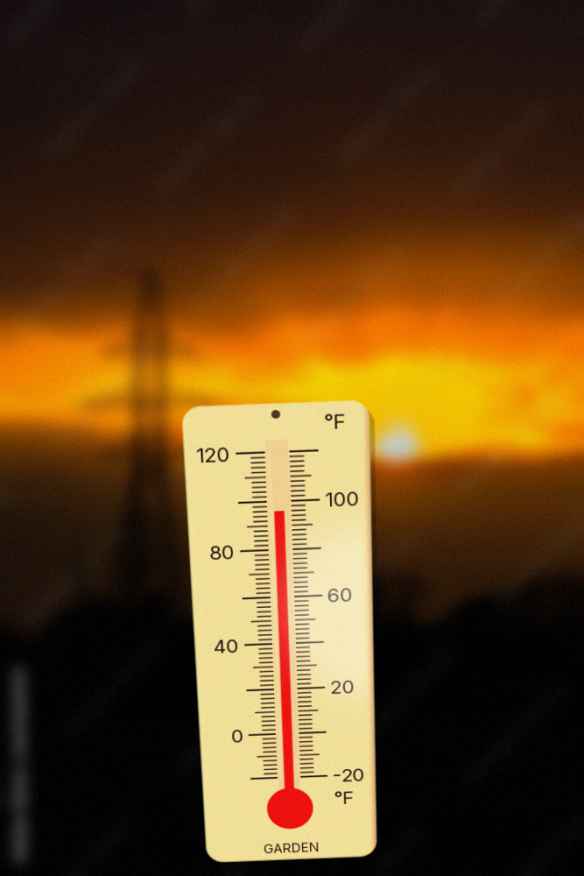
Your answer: 96 °F
